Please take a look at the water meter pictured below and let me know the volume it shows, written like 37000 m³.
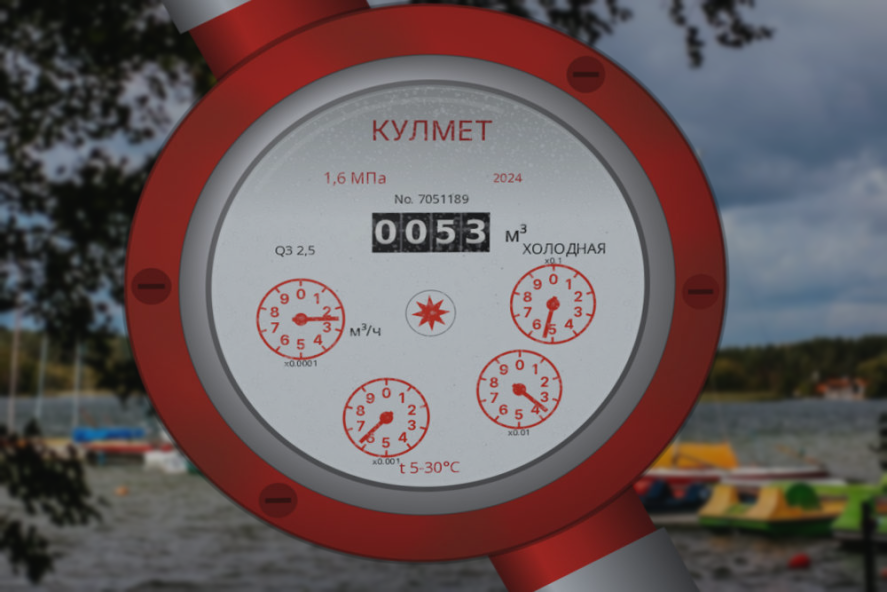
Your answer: 53.5362 m³
